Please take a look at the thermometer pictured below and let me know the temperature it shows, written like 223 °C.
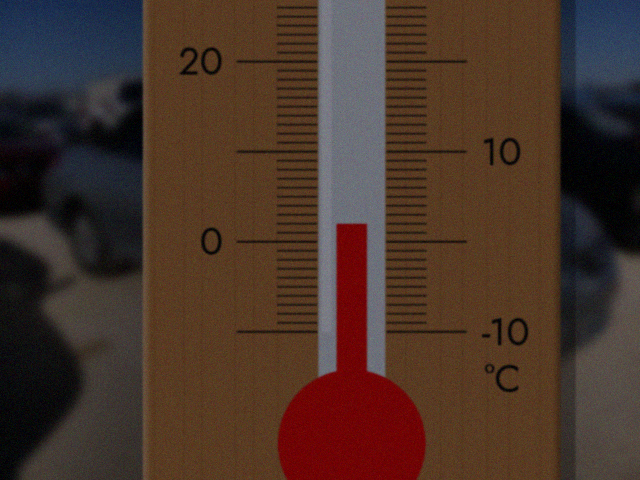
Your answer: 2 °C
